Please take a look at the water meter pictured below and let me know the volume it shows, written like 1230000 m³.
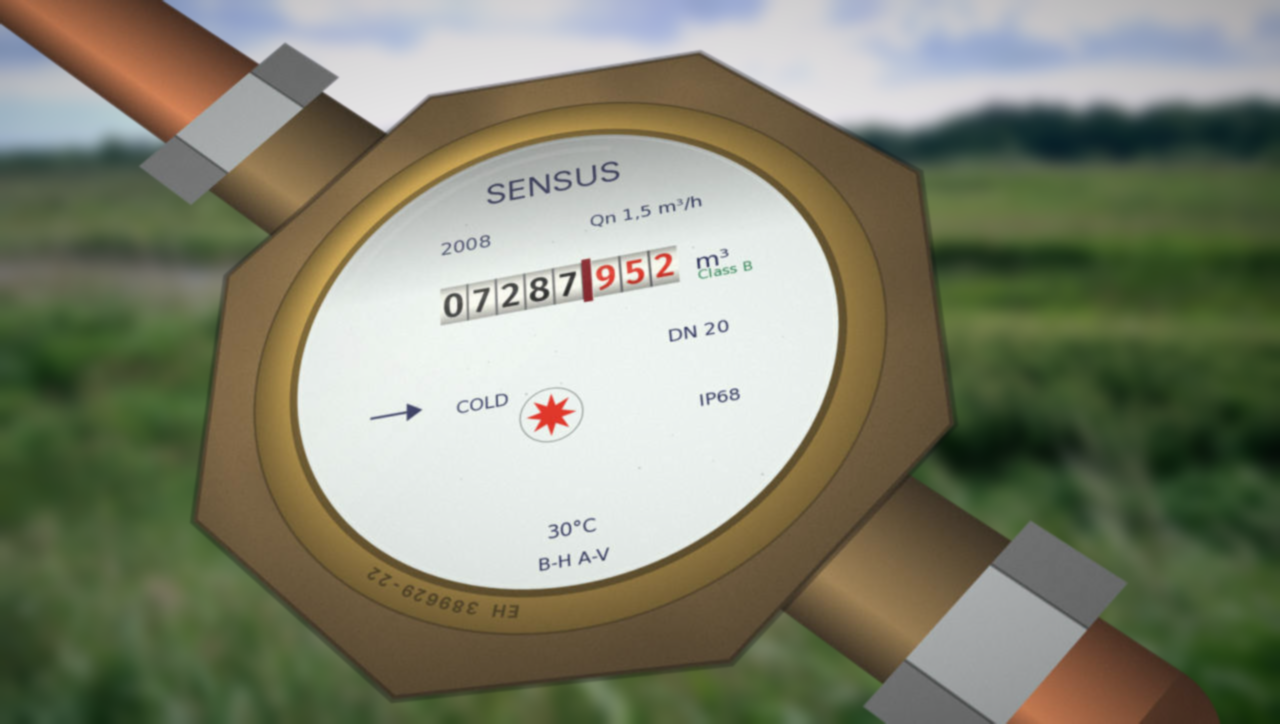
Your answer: 7287.952 m³
